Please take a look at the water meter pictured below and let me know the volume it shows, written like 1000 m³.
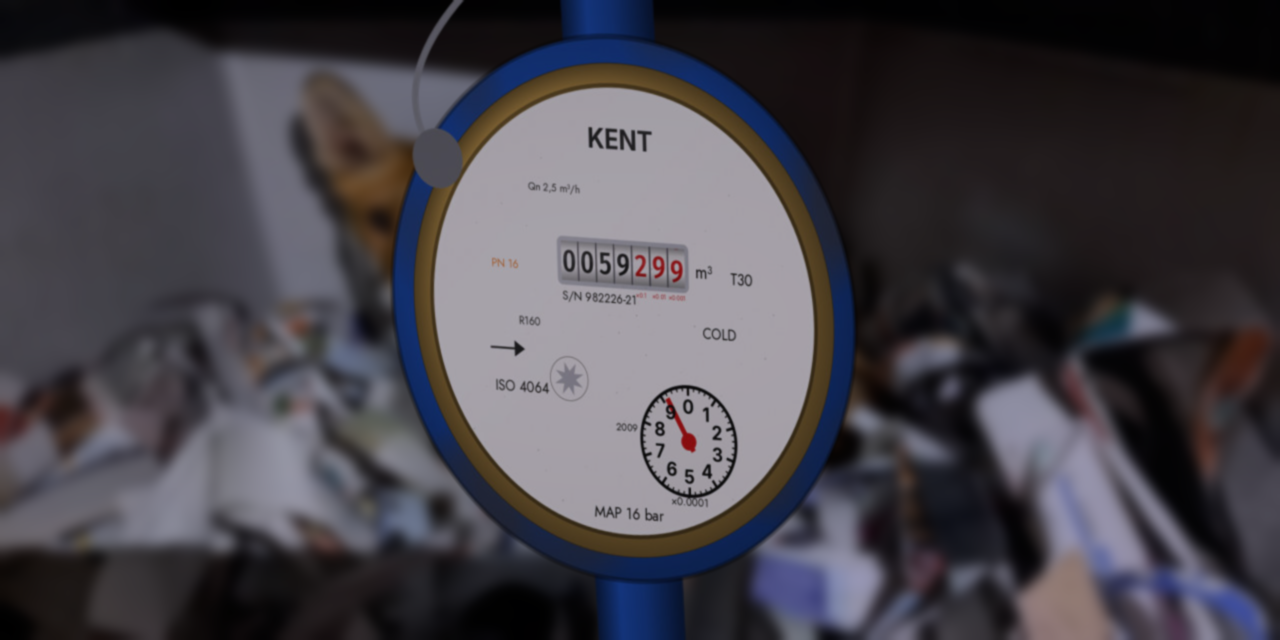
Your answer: 59.2989 m³
